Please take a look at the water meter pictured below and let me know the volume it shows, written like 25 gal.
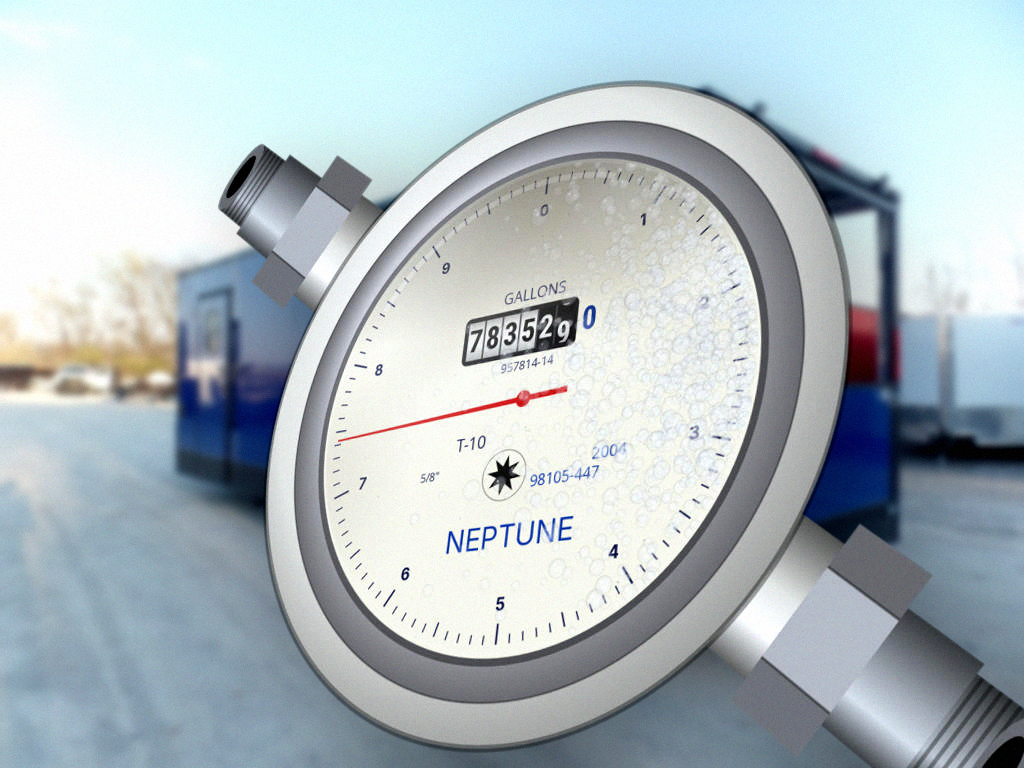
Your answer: 7835287.4 gal
